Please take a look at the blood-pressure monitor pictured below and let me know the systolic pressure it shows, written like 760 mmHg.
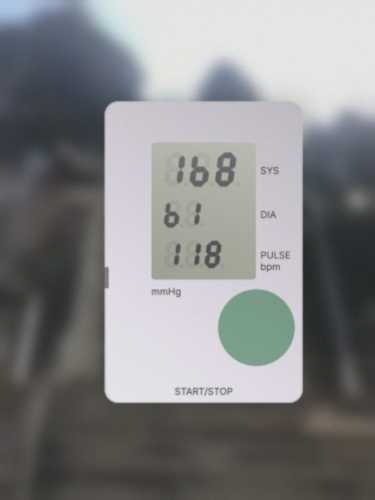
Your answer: 168 mmHg
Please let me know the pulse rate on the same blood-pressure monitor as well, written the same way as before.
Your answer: 118 bpm
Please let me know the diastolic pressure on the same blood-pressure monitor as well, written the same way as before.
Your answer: 61 mmHg
